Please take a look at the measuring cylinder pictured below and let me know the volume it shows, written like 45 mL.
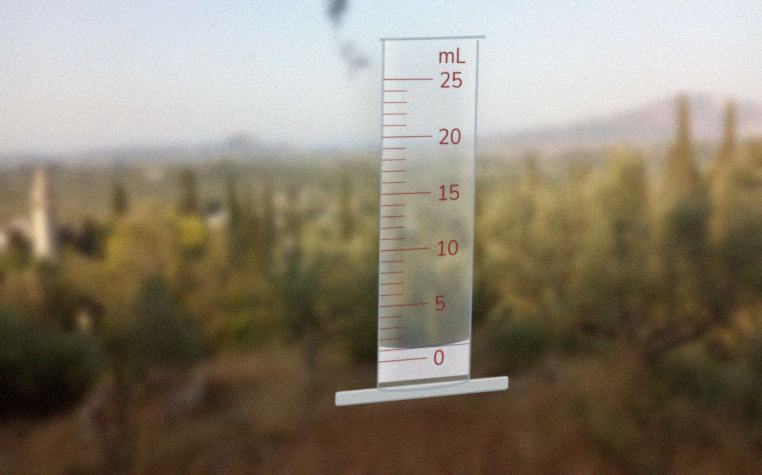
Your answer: 1 mL
